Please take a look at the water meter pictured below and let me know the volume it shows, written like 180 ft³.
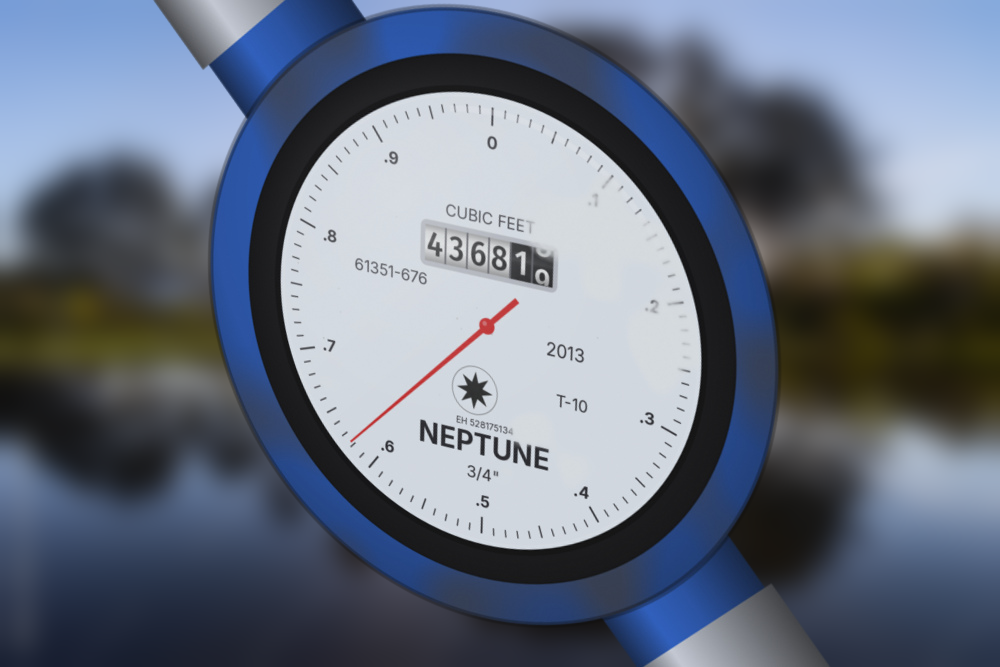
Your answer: 436818.62 ft³
